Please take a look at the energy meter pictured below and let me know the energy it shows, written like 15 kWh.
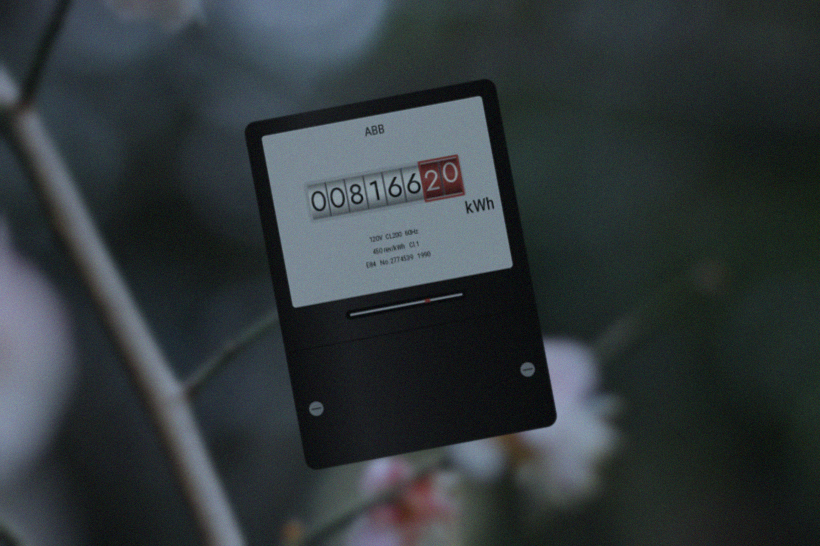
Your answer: 8166.20 kWh
